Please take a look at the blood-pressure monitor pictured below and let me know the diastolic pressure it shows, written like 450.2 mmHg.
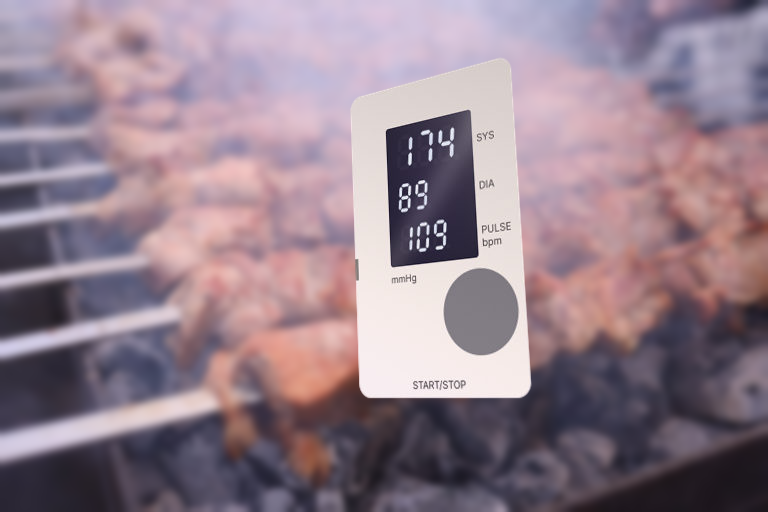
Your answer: 89 mmHg
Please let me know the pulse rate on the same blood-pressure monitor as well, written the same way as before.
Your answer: 109 bpm
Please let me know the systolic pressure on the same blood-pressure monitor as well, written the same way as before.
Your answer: 174 mmHg
